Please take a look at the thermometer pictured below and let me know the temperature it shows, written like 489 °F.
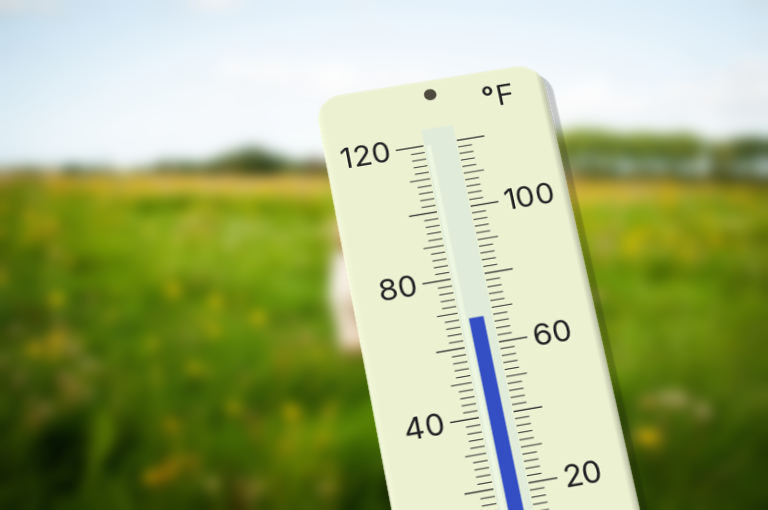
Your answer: 68 °F
